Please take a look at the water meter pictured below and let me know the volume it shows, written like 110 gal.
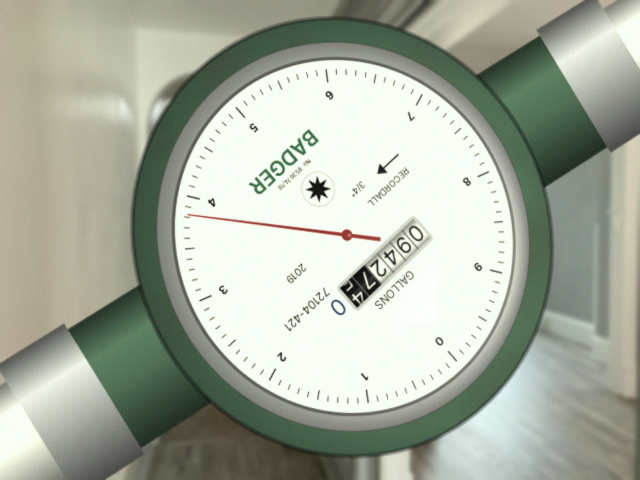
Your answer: 942743.8 gal
